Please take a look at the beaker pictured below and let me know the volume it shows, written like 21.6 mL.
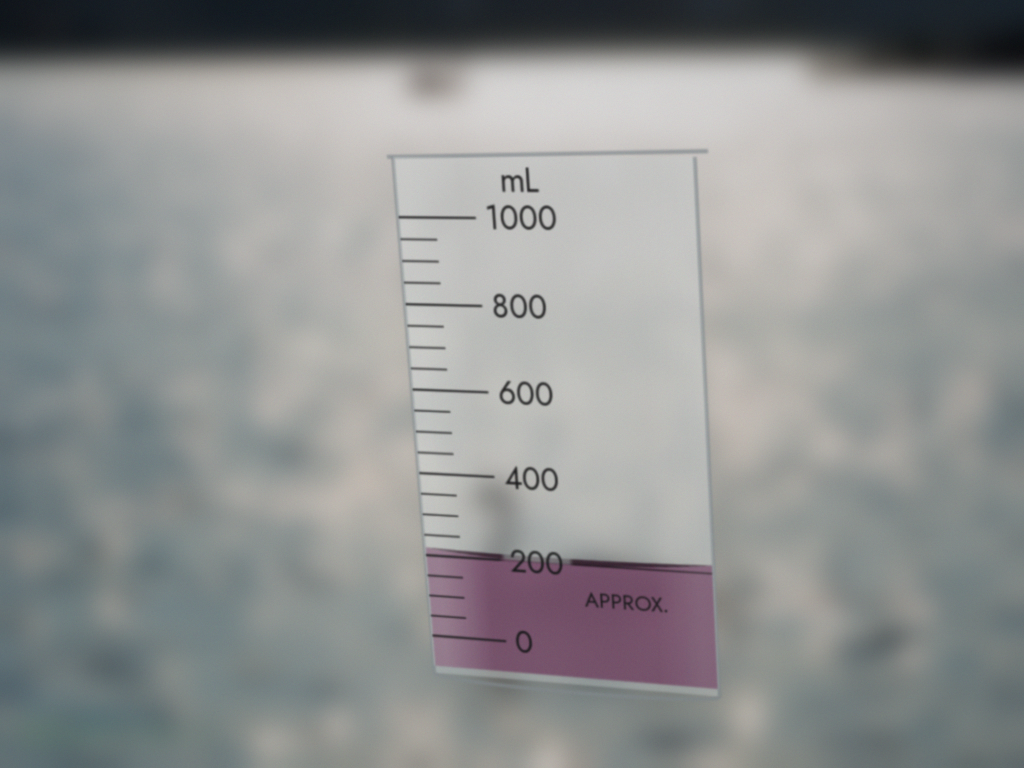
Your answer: 200 mL
